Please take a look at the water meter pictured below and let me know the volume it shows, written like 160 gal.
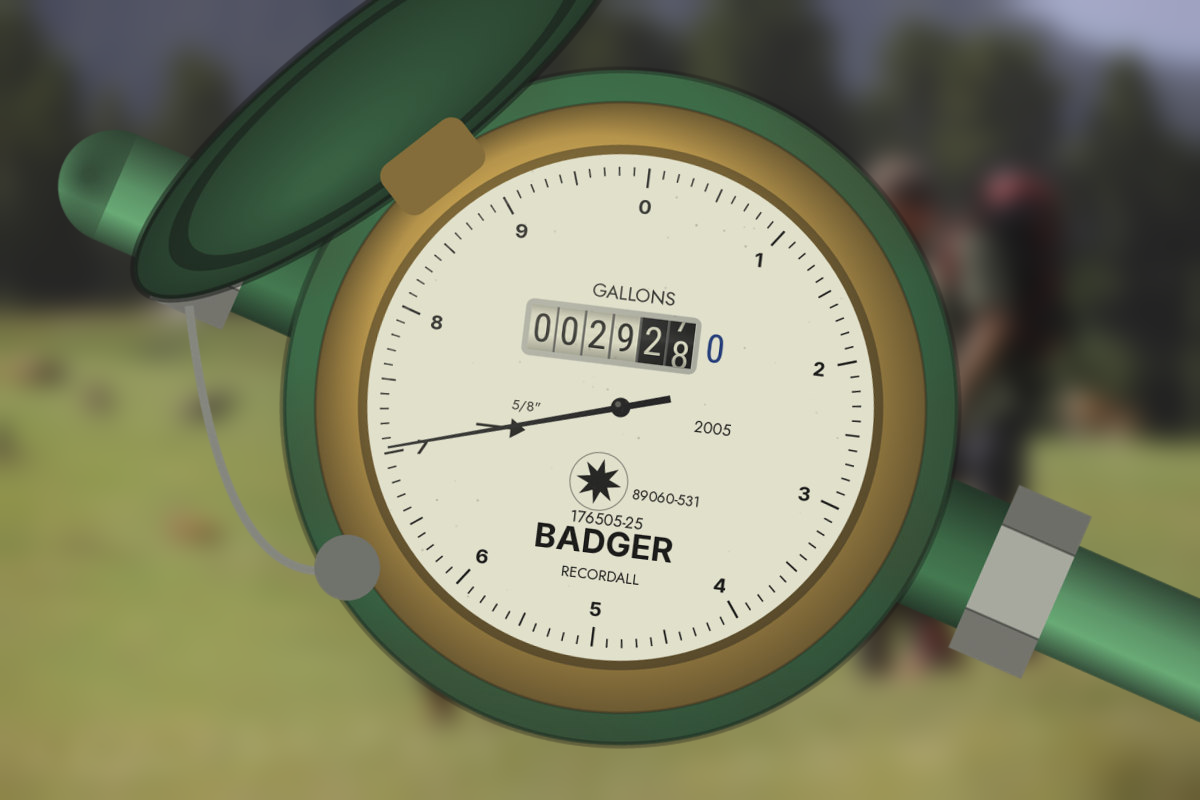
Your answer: 29277.0 gal
